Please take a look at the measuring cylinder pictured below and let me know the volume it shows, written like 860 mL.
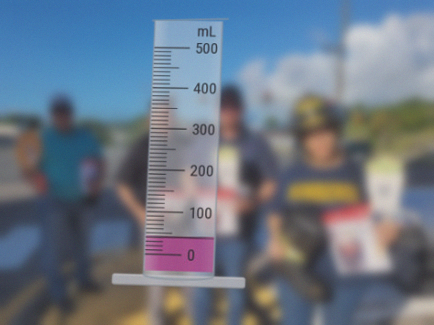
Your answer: 40 mL
